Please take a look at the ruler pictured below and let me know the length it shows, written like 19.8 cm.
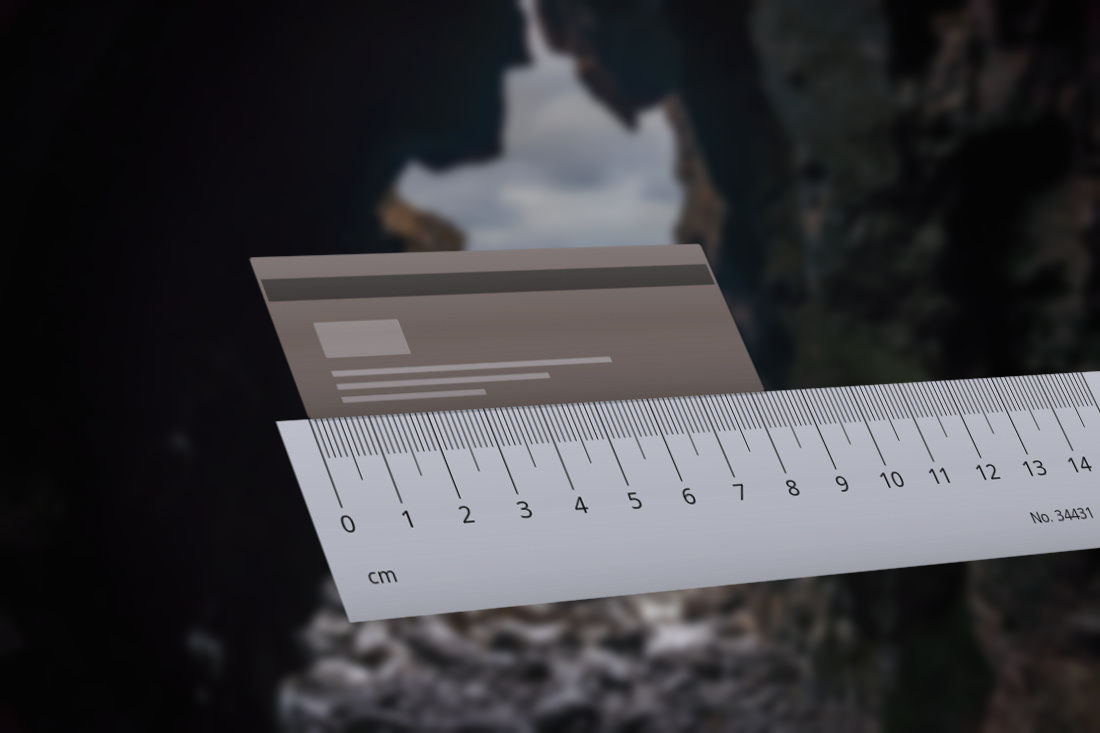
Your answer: 8.3 cm
